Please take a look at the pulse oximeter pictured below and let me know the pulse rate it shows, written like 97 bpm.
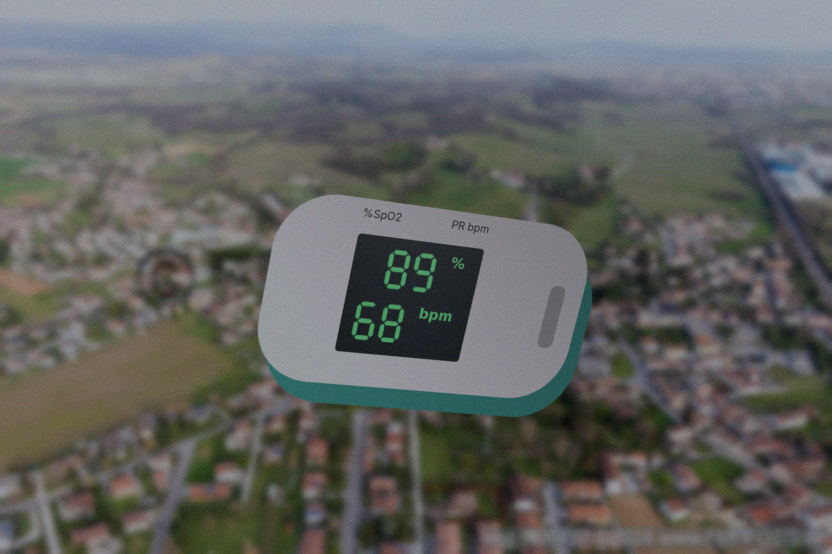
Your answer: 68 bpm
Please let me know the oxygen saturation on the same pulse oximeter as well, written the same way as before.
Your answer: 89 %
